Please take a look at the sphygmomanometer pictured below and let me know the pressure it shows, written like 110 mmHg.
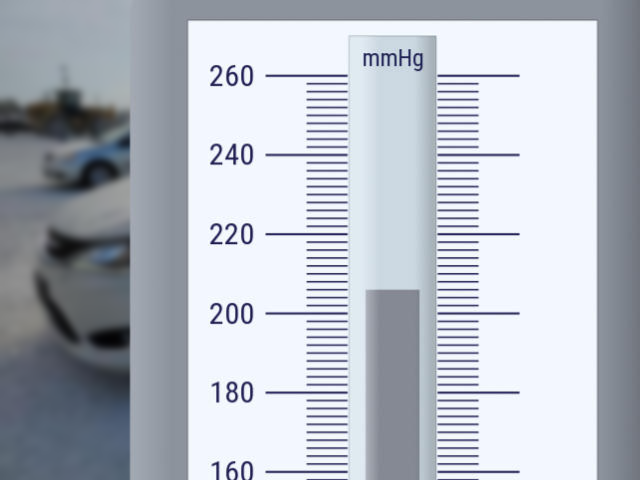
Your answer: 206 mmHg
